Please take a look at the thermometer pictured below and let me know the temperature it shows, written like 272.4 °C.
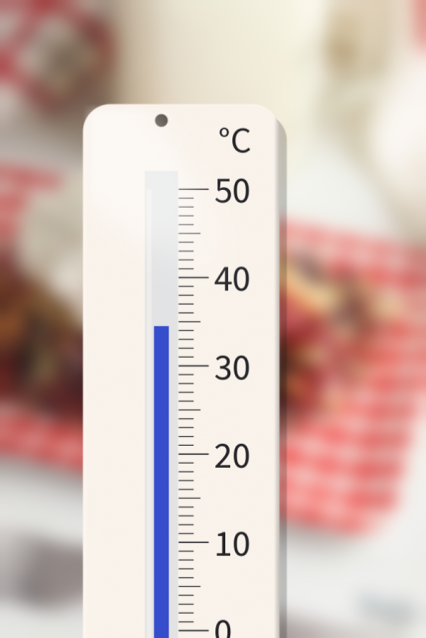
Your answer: 34.5 °C
